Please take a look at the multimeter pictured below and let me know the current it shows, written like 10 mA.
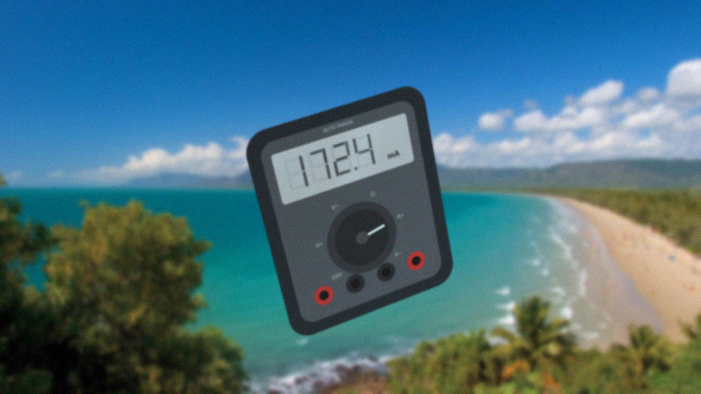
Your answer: 172.4 mA
